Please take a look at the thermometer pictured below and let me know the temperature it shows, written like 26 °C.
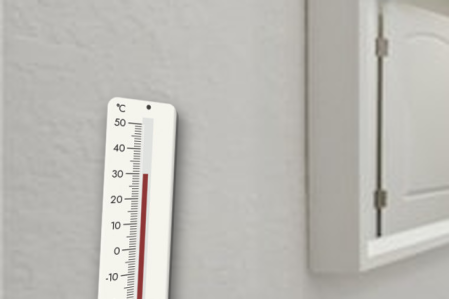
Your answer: 30 °C
